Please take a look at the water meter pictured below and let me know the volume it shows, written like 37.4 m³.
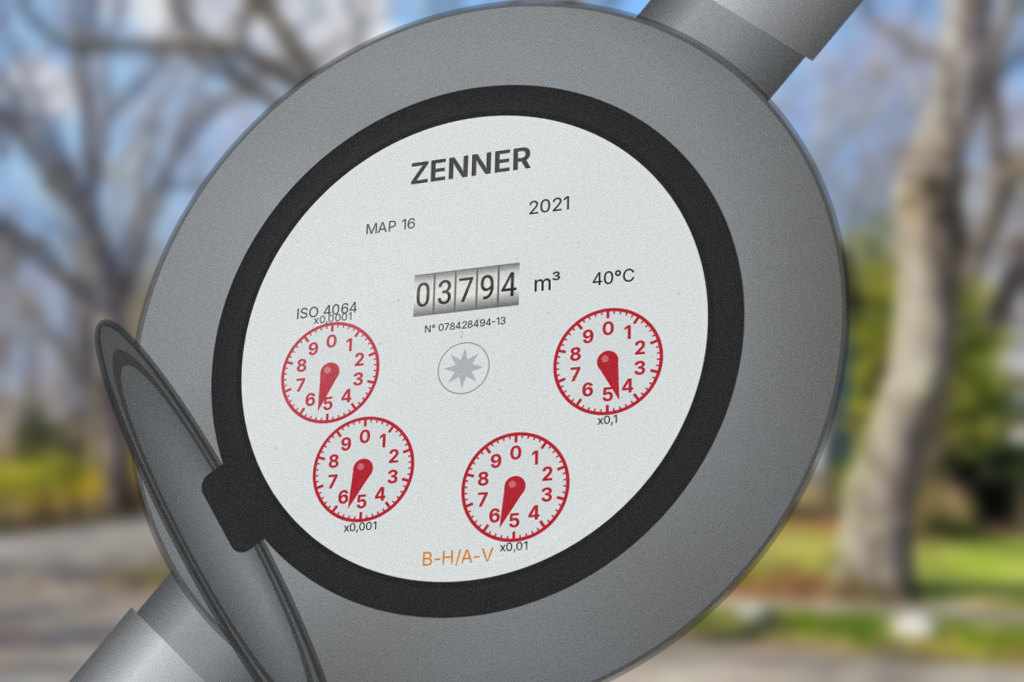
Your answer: 3794.4555 m³
